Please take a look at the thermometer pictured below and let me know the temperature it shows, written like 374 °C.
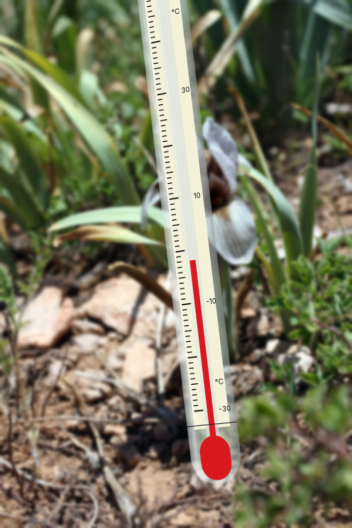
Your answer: -2 °C
